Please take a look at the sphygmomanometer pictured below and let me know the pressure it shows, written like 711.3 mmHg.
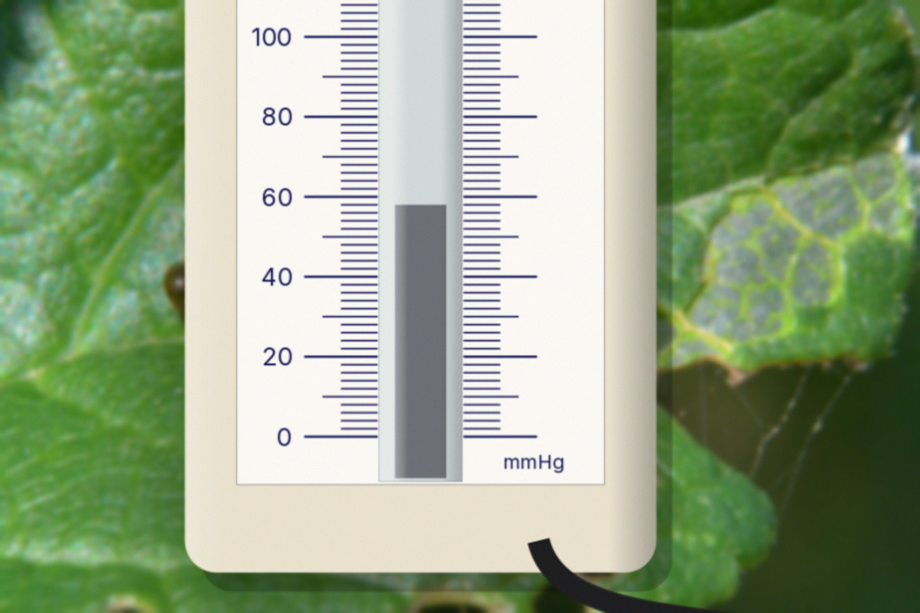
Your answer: 58 mmHg
